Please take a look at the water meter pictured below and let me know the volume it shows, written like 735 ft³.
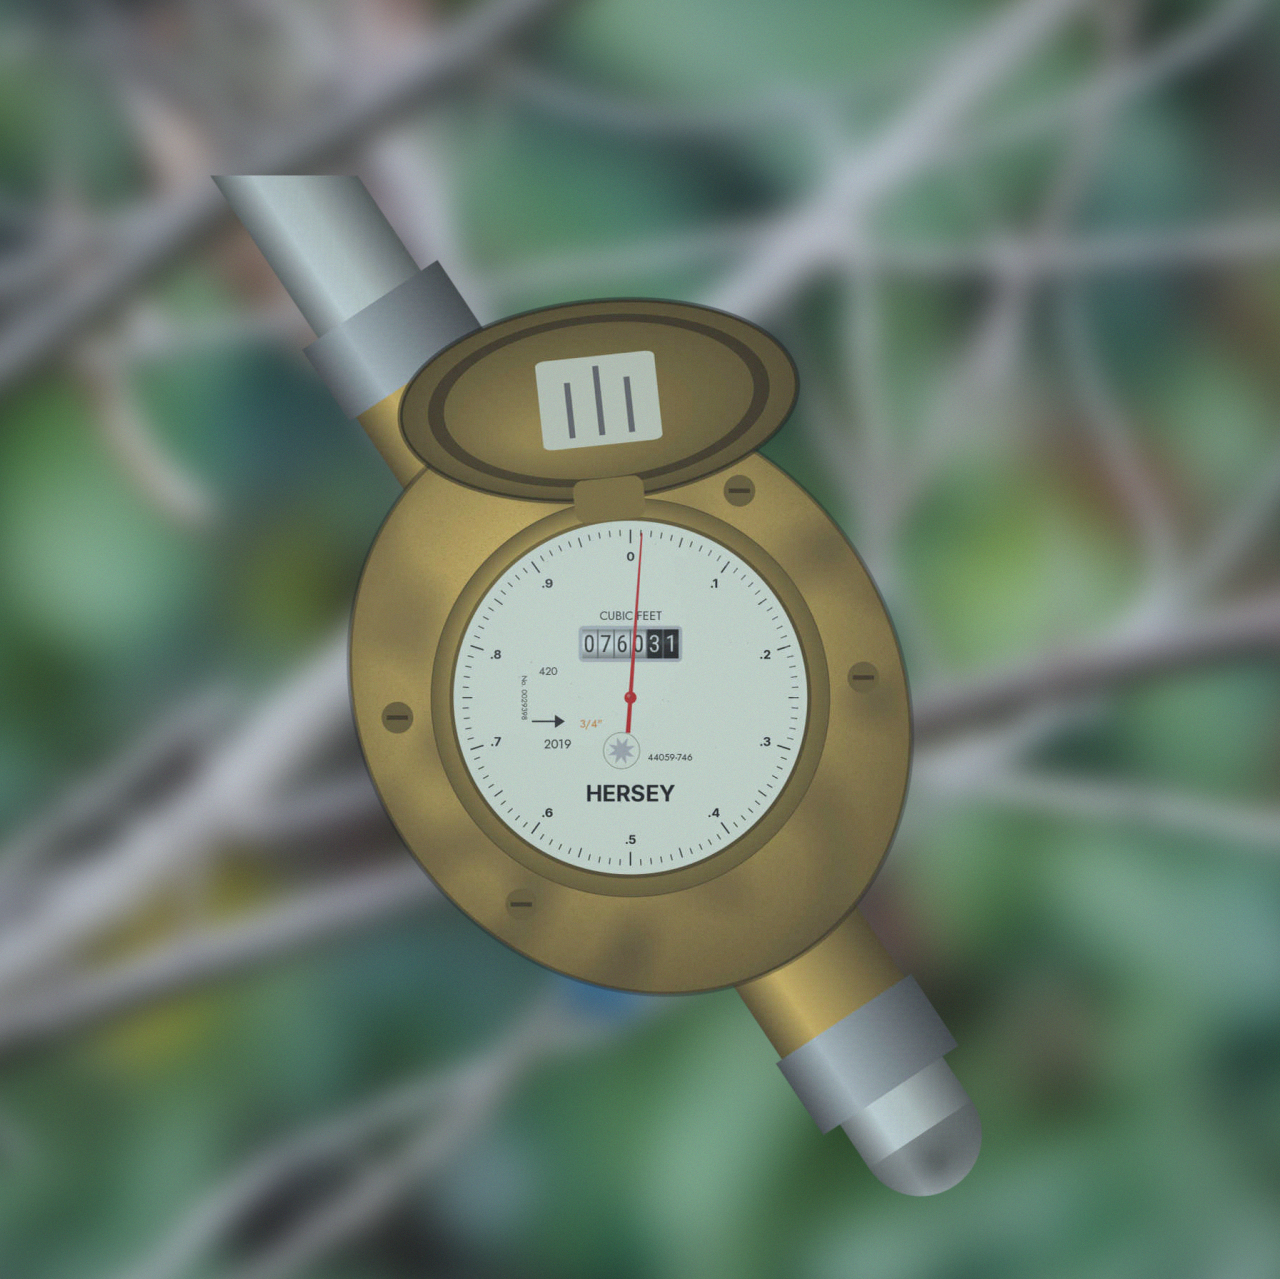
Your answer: 76031.01 ft³
